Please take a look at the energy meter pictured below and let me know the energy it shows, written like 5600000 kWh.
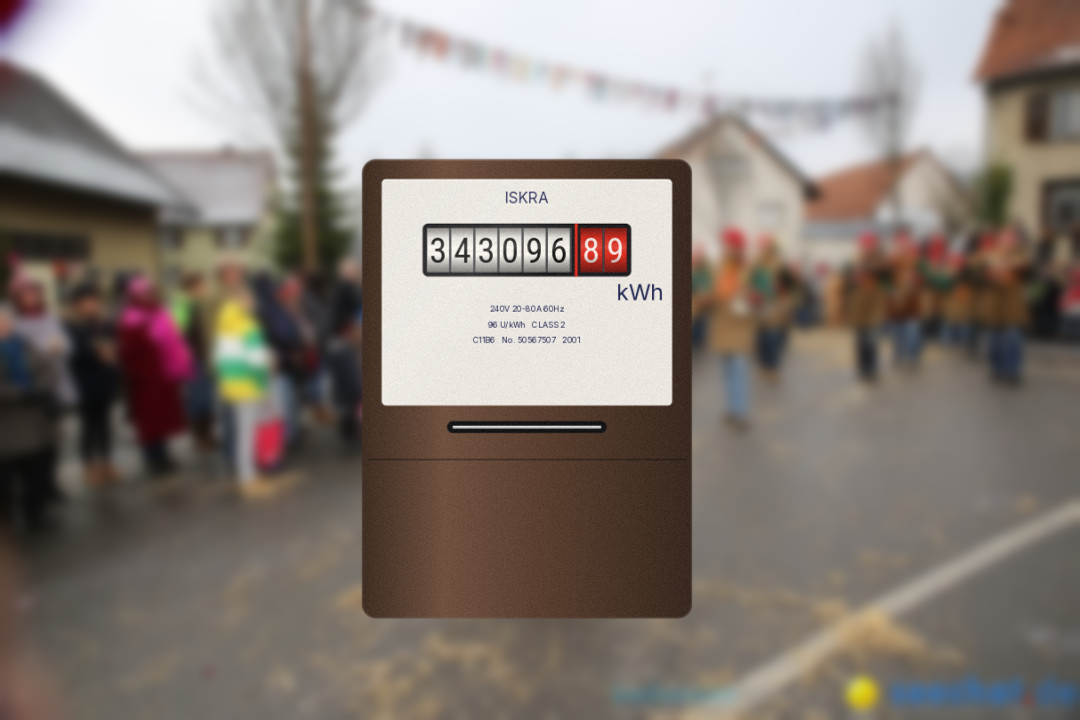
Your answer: 343096.89 kWh
